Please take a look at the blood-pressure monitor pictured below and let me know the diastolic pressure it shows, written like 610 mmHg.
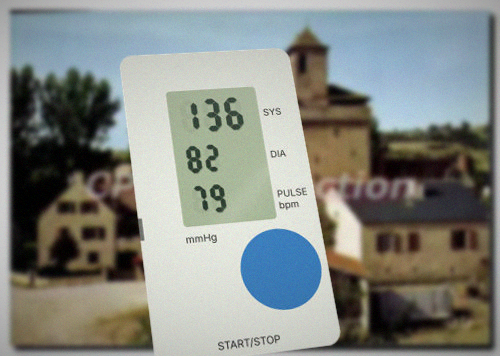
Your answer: 82 mmHg
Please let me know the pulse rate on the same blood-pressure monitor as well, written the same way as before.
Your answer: 79 bpm
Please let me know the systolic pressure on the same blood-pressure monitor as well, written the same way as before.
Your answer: 136 mmHg
